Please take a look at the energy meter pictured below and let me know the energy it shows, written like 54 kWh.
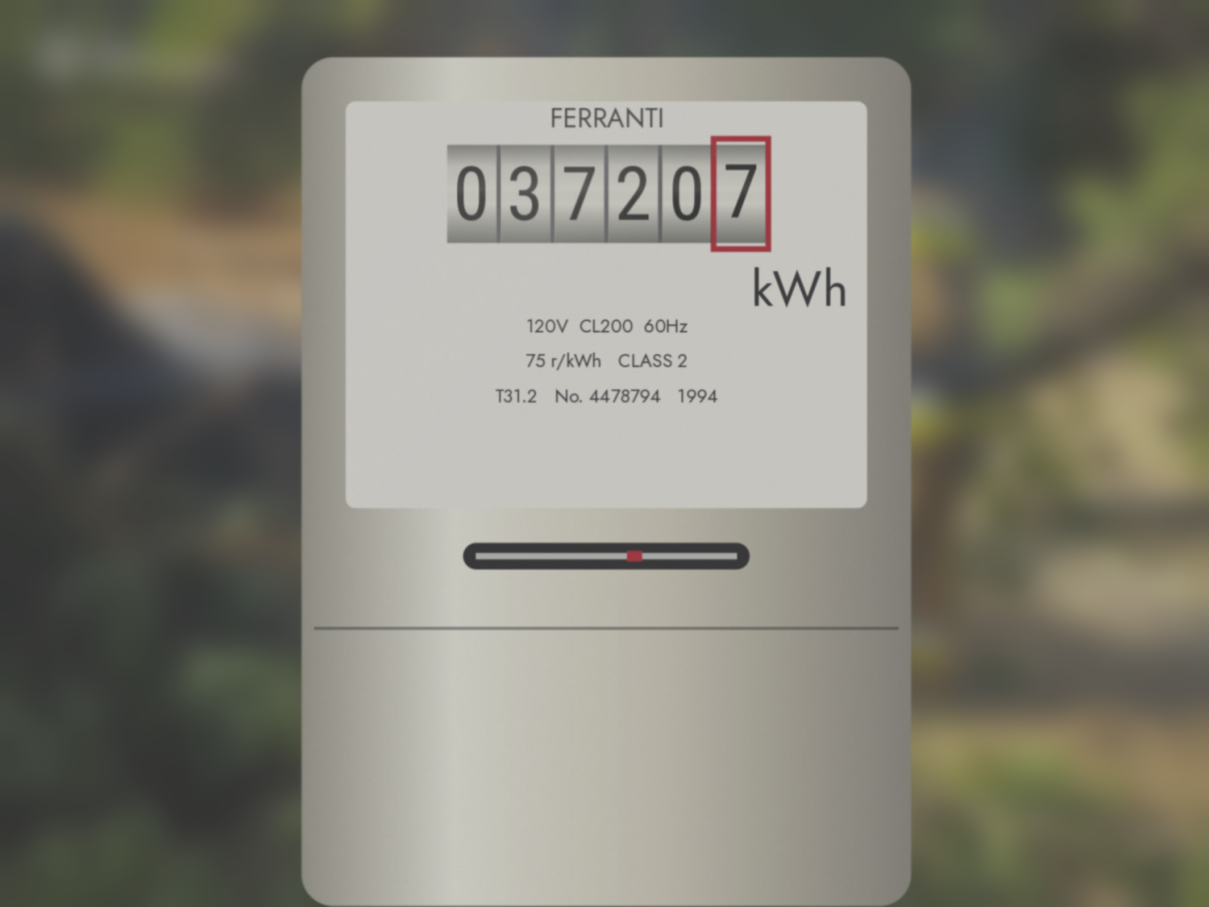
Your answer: 3720.7 kWh
